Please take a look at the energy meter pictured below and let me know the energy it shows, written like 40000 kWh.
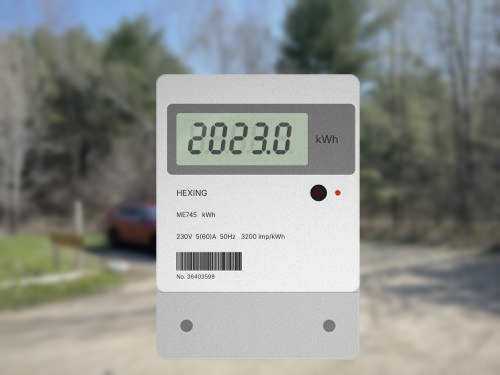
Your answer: 2023.0 kWh
